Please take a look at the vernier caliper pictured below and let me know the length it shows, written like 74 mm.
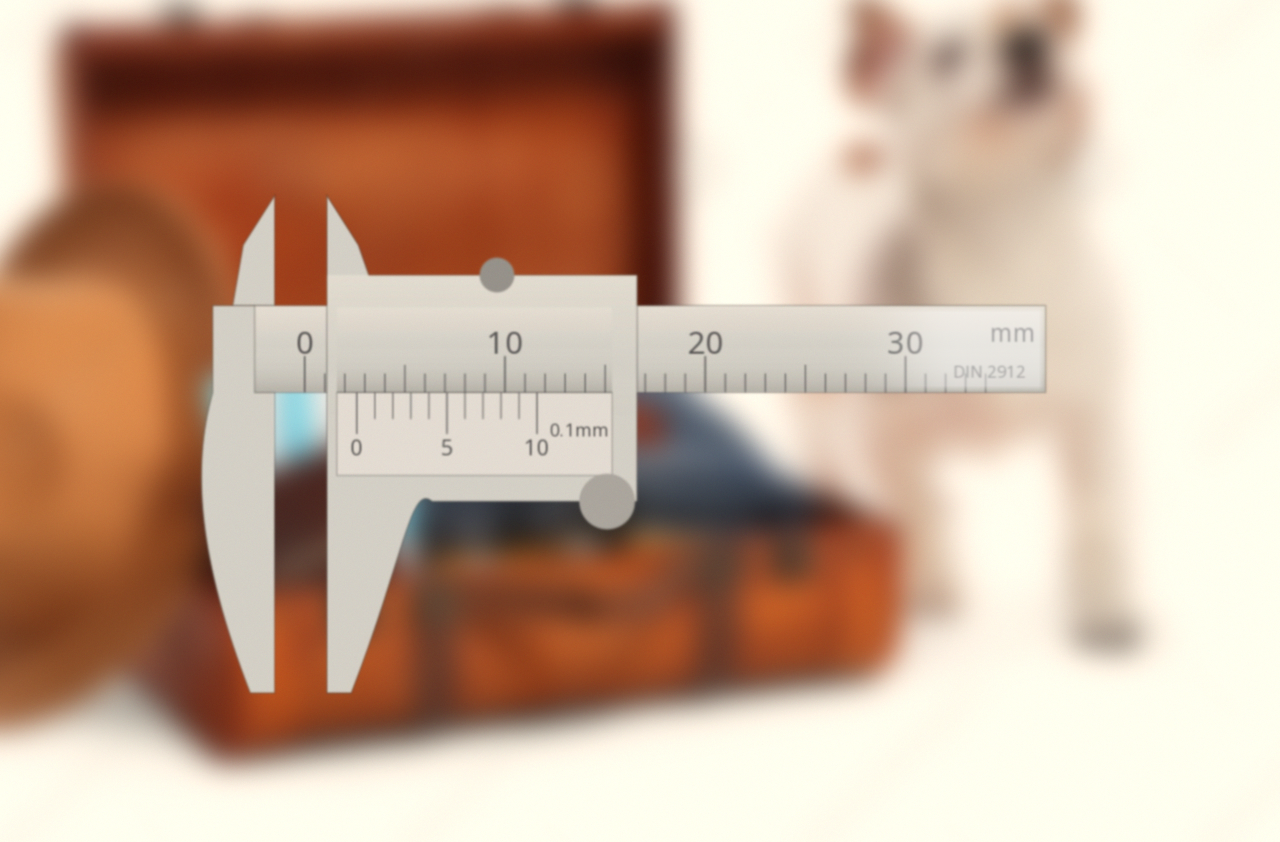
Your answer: 2.6 mm
